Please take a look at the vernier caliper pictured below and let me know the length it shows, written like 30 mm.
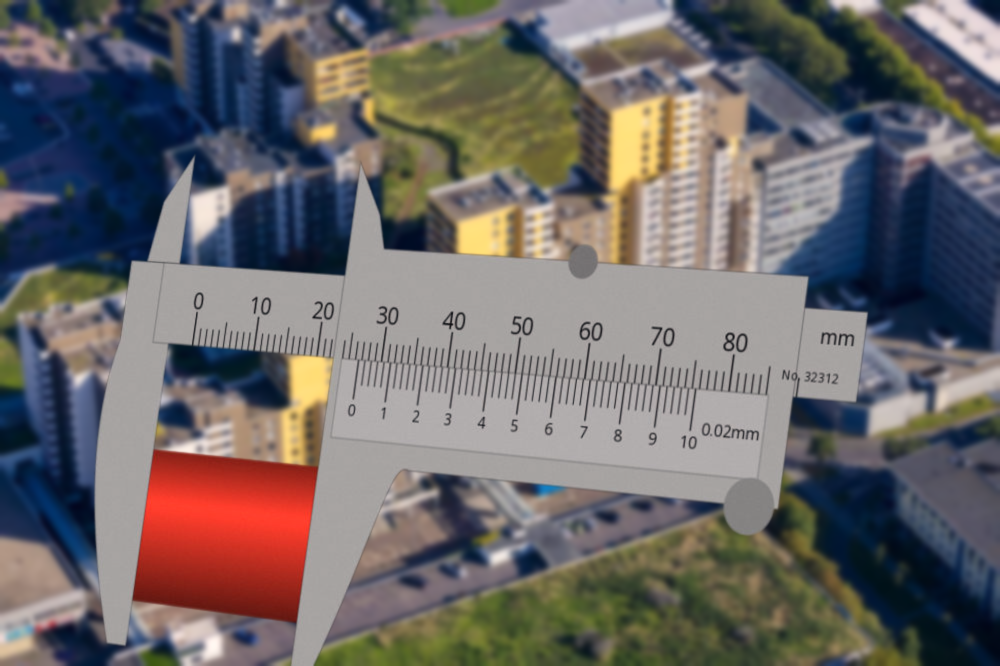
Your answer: 26.5 mm
